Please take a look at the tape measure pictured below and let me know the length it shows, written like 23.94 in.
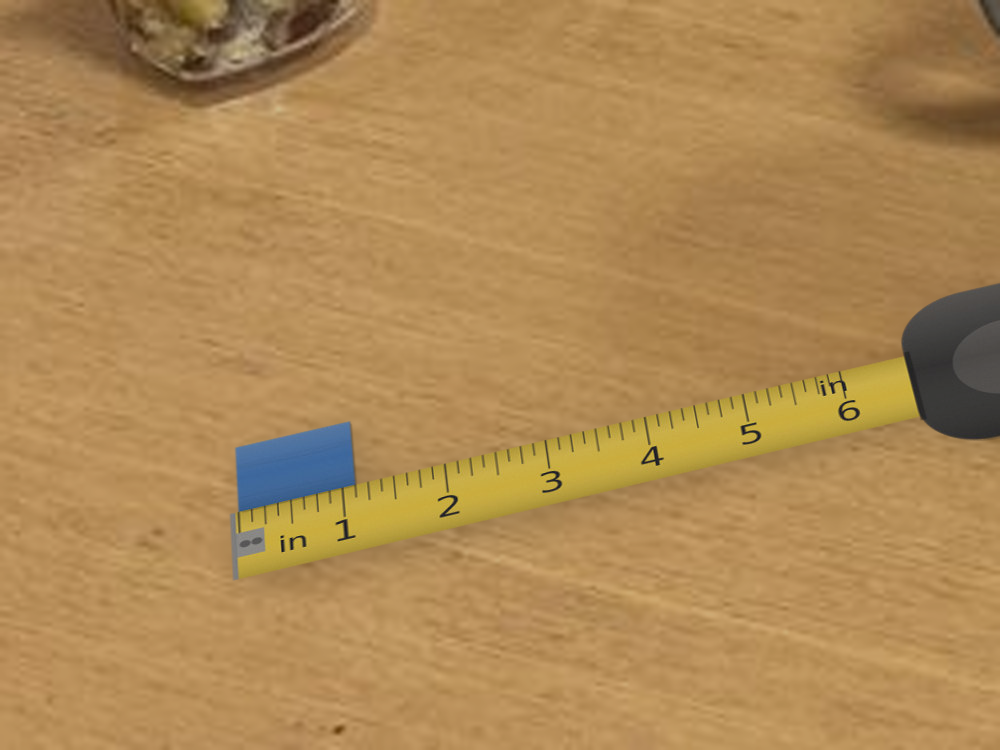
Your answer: 1.125 in
